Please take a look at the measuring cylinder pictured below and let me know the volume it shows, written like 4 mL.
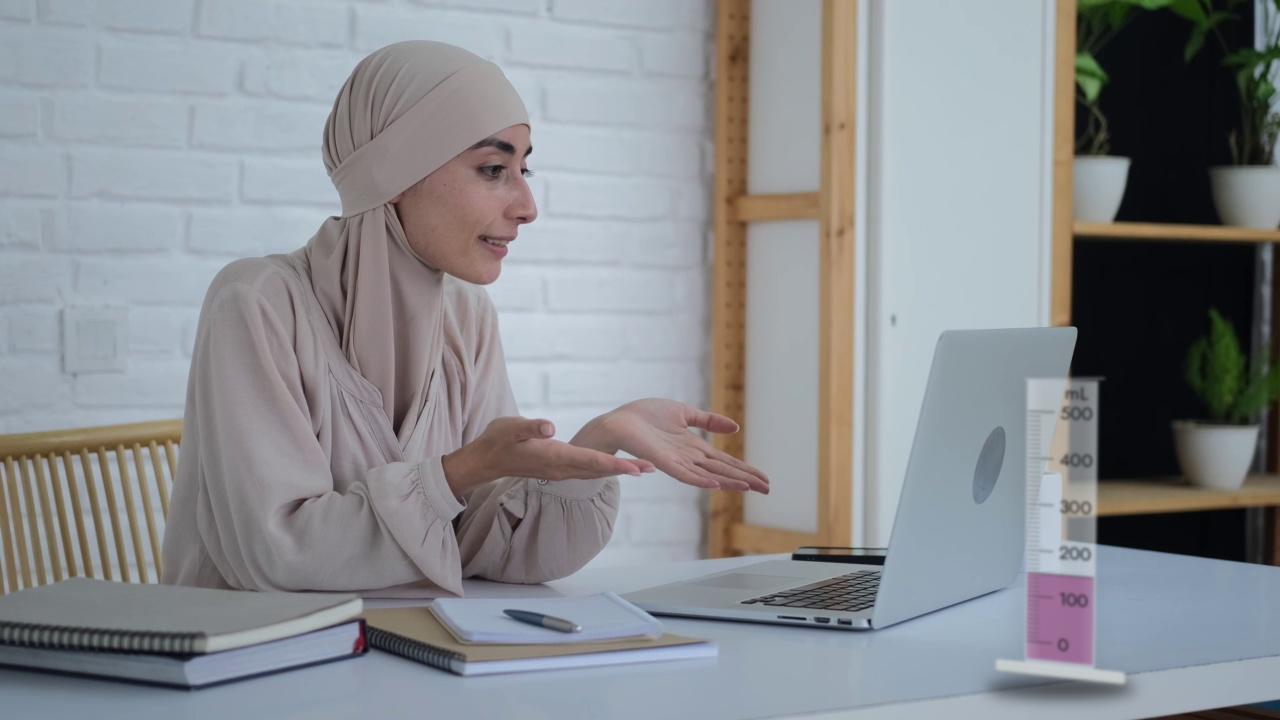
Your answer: 150 mL
